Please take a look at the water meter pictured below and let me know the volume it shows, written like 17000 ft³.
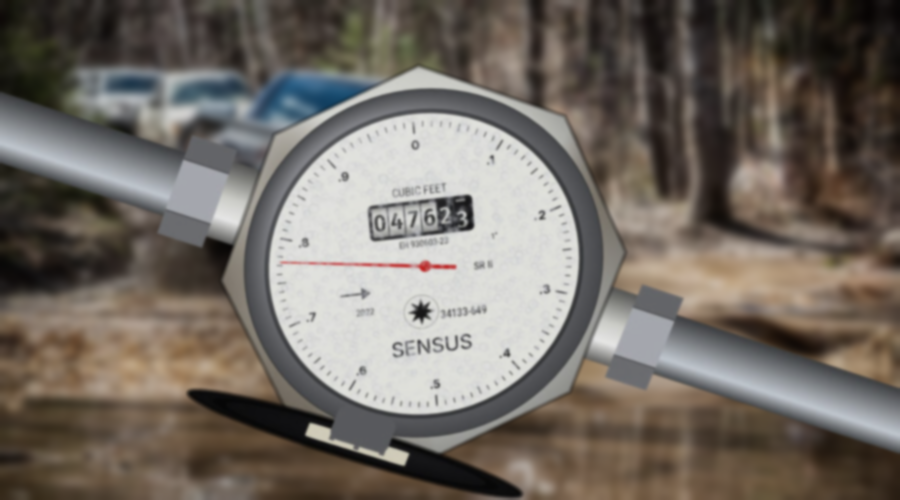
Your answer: 47622.77 ft³
